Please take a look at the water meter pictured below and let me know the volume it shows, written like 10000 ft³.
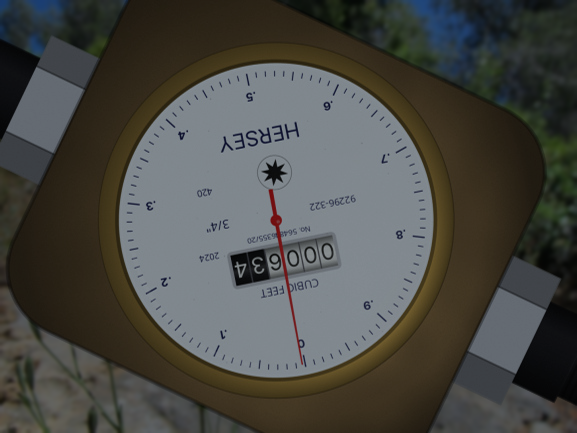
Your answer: 634.00 ft³
